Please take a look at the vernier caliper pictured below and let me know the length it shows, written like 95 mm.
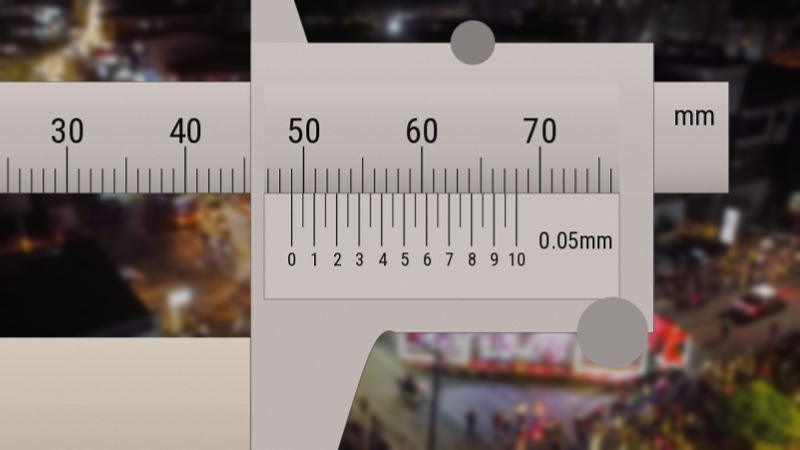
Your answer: 49.0 mm
